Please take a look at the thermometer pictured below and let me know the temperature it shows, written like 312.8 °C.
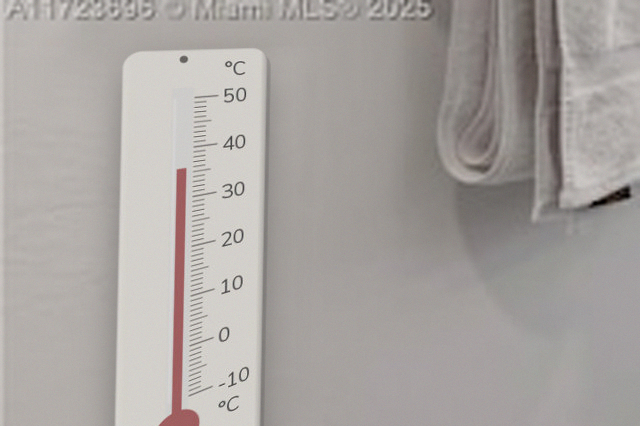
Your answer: 36 °C
